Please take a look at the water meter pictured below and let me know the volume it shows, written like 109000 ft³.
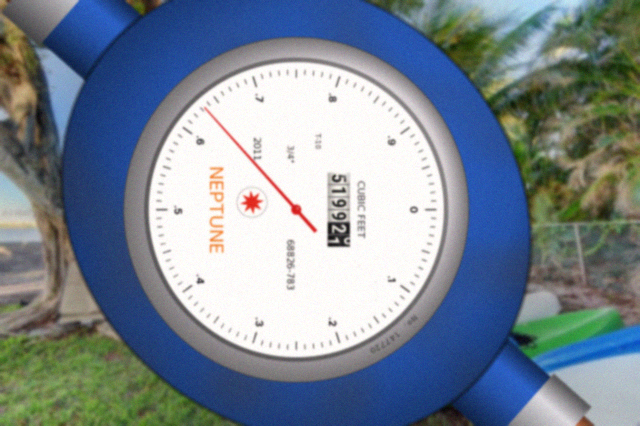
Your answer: 519920.63 ft³
